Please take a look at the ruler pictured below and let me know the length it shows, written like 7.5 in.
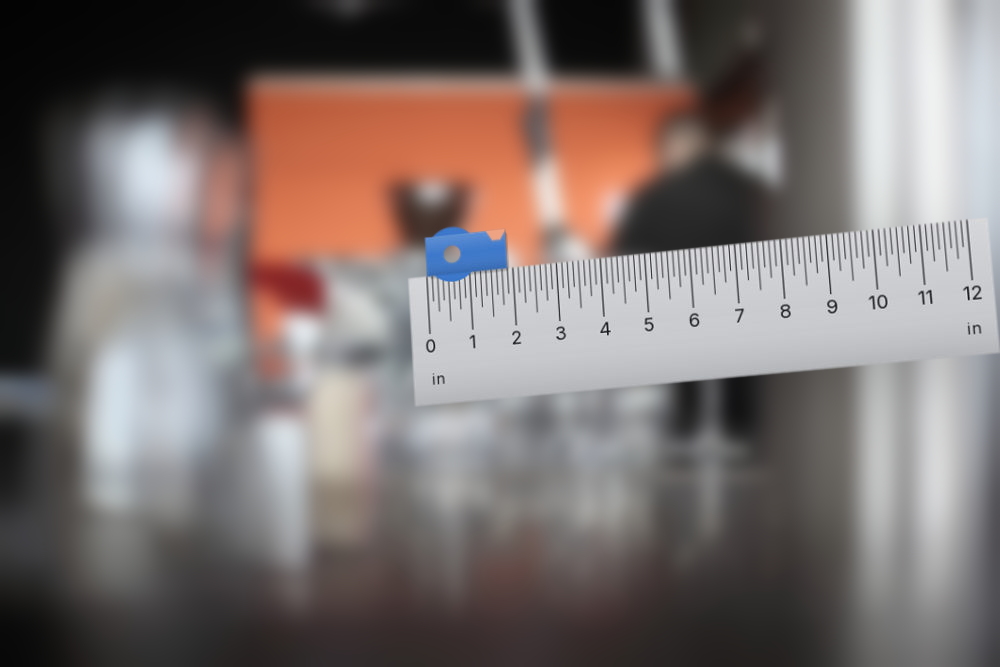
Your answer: 1.875 in
